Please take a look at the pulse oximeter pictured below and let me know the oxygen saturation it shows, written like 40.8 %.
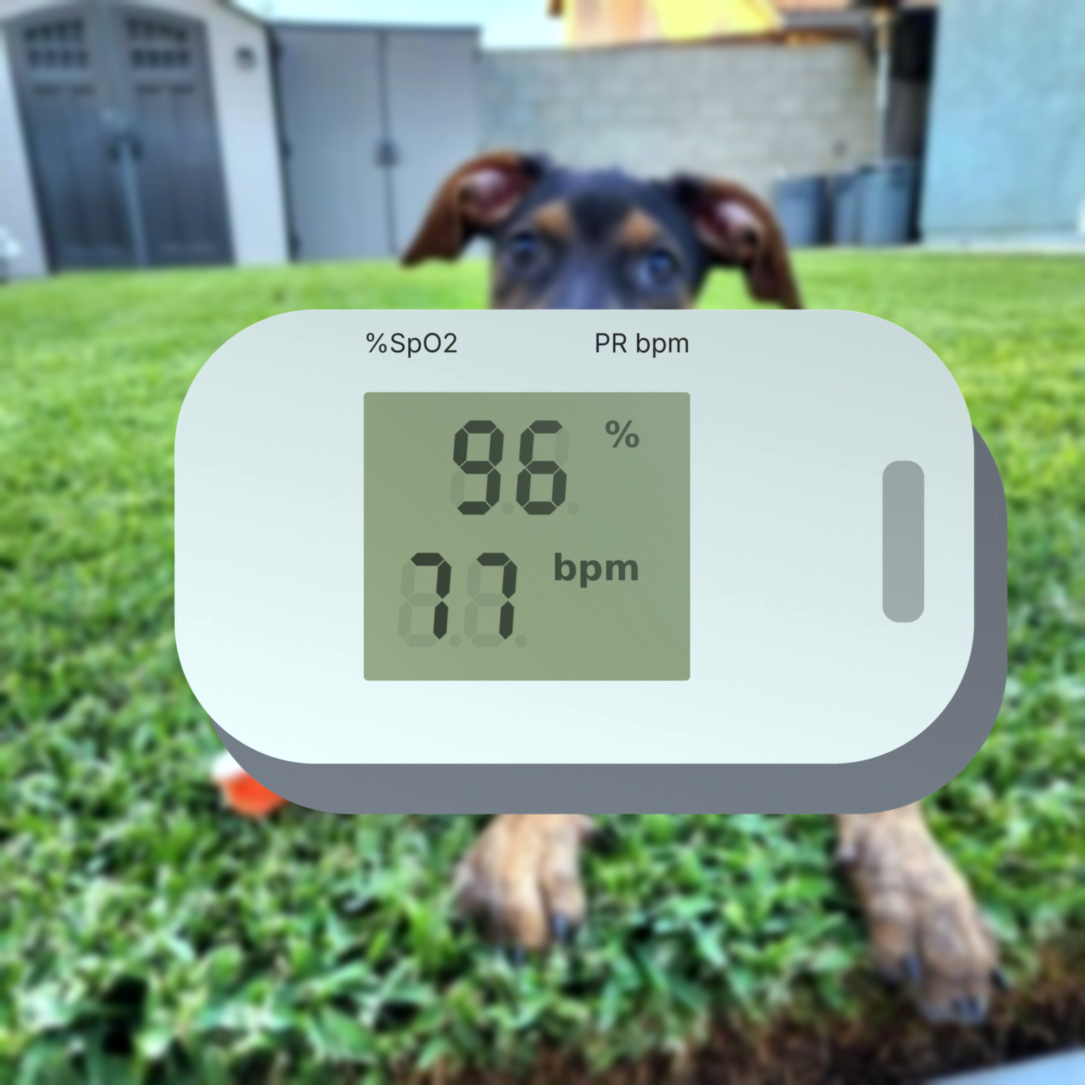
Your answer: 96 %
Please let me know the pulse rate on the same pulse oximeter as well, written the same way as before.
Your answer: 77 bpm
